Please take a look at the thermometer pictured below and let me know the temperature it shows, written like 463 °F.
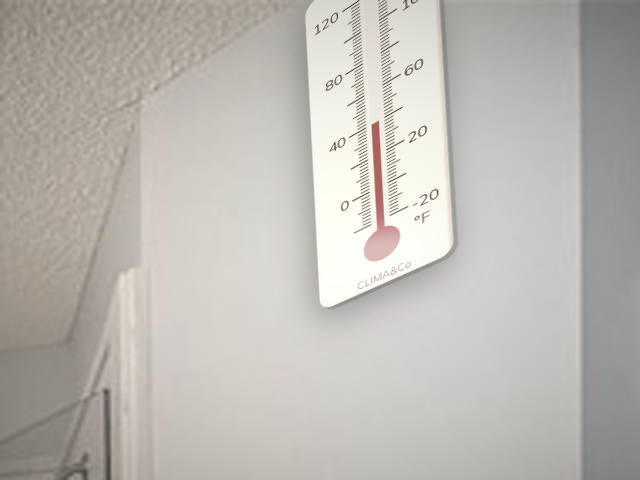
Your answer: 40 °F
